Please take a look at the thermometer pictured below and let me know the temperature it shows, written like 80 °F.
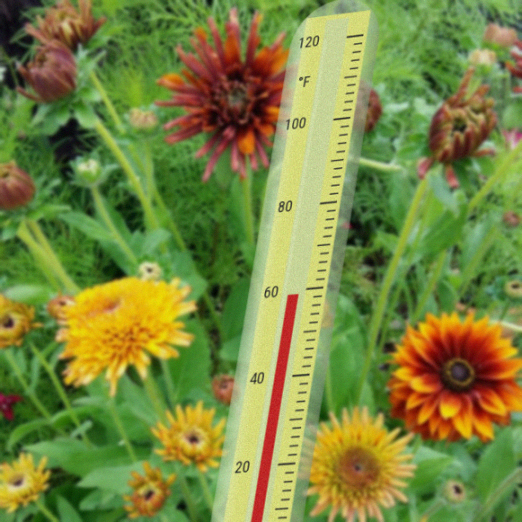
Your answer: 59 °F
